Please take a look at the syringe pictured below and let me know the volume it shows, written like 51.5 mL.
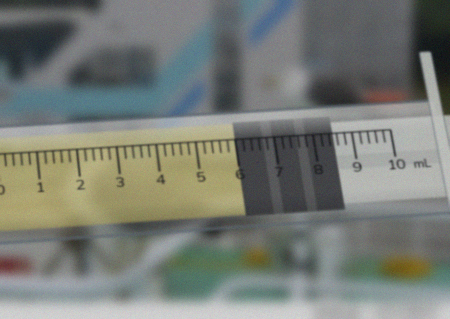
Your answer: 6 mL
